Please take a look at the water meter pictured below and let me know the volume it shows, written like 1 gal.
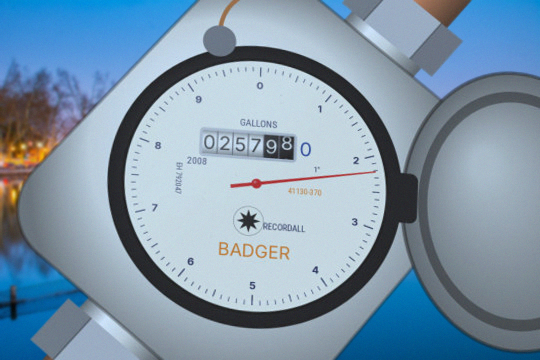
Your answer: 257982.2 gal
